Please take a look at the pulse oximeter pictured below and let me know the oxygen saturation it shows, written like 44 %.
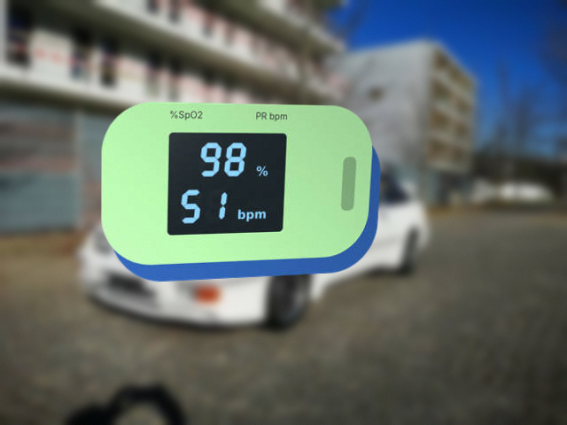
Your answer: 98 %
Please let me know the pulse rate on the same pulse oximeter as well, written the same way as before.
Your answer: 51 bpm
